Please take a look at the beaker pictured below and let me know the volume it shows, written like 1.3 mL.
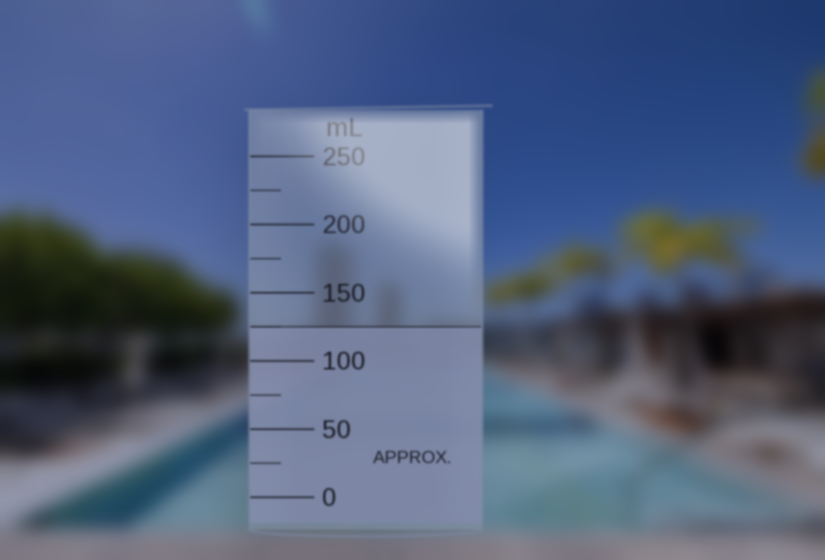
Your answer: 125 mL
